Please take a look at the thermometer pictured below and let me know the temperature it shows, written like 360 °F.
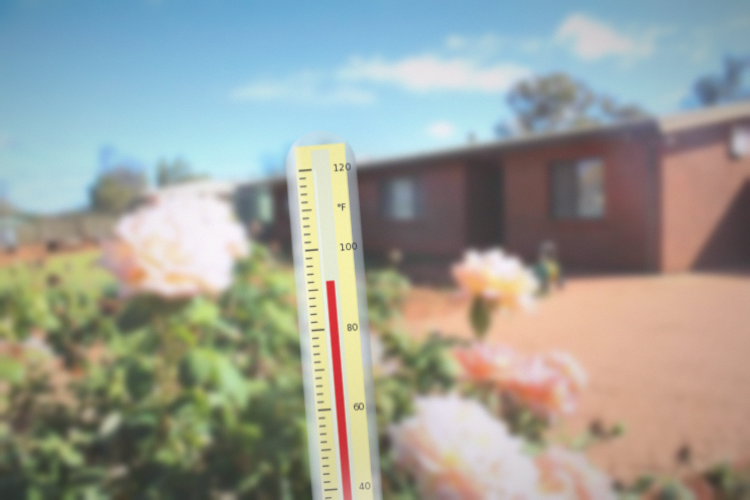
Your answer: 92 °F
